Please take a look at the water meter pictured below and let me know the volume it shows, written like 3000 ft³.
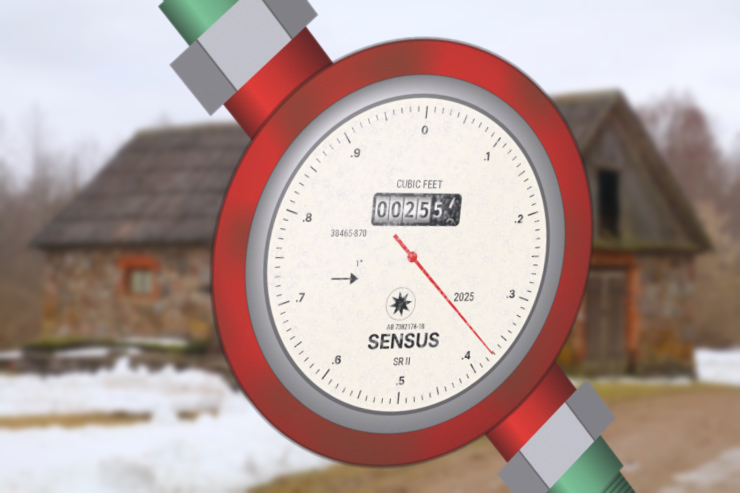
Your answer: 2557.37 ft³
